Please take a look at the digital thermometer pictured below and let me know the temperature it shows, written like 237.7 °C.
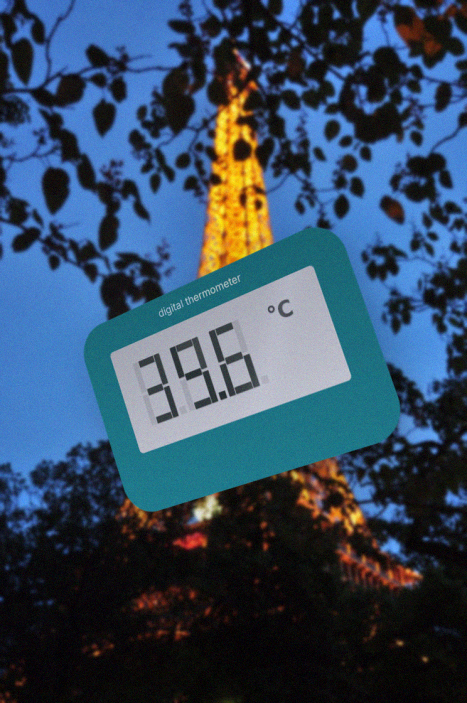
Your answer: 39.6 °C
